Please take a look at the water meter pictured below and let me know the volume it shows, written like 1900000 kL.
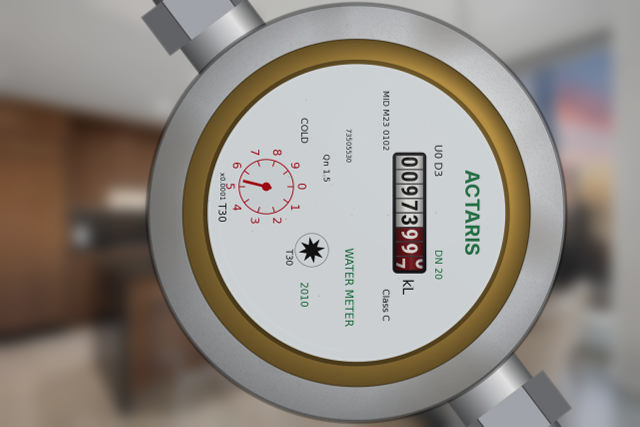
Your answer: 973.9965 kL
